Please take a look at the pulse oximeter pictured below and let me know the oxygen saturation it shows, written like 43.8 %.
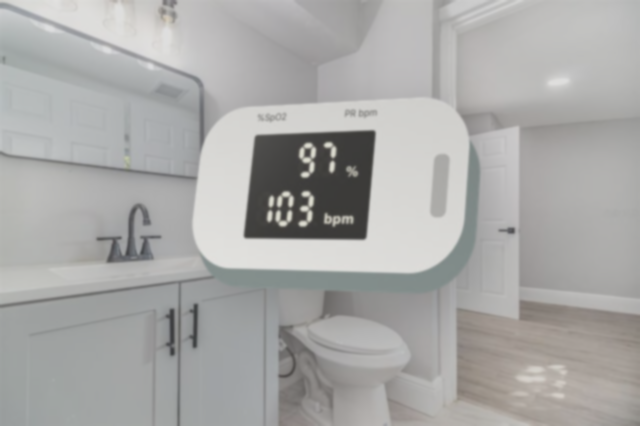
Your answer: 97 %
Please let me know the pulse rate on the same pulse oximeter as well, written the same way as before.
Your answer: 103 bpm
